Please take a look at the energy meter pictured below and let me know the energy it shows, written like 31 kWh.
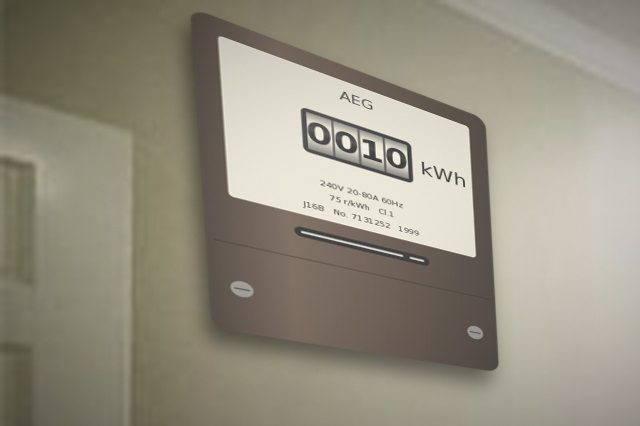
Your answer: 10 kWh
